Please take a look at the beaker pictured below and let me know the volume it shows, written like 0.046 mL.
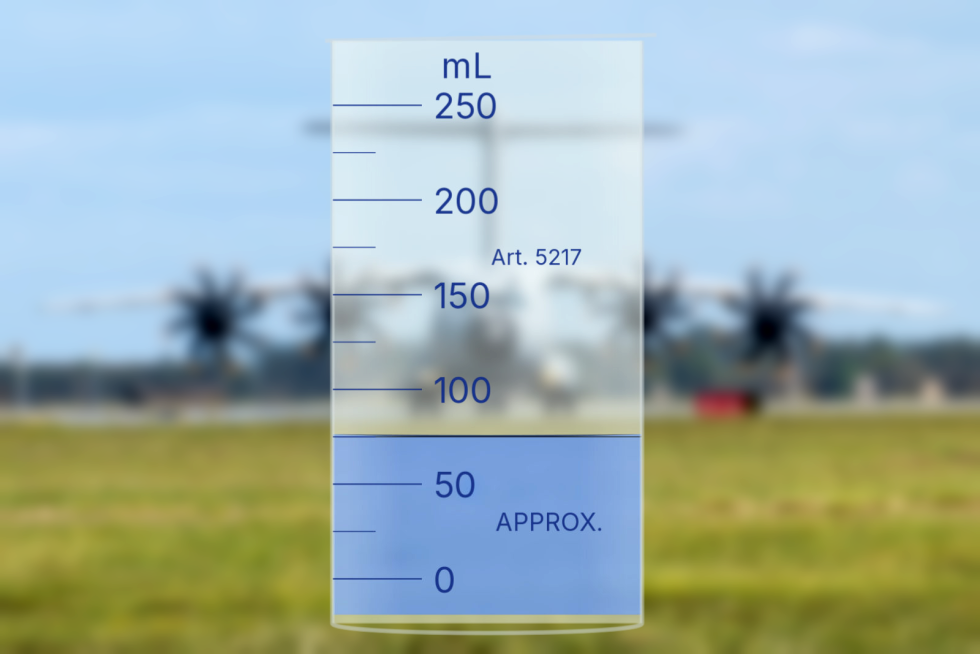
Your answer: 75 mL
